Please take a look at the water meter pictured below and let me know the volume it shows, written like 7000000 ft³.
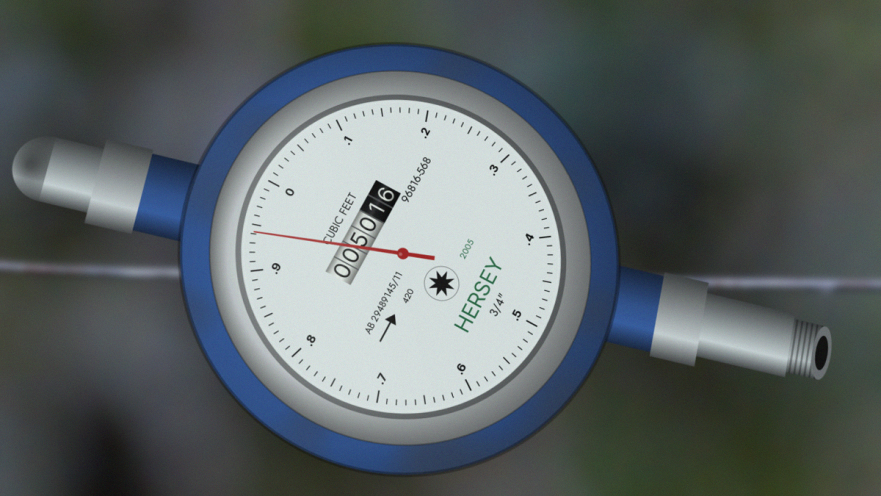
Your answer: 5015.94 ft³
